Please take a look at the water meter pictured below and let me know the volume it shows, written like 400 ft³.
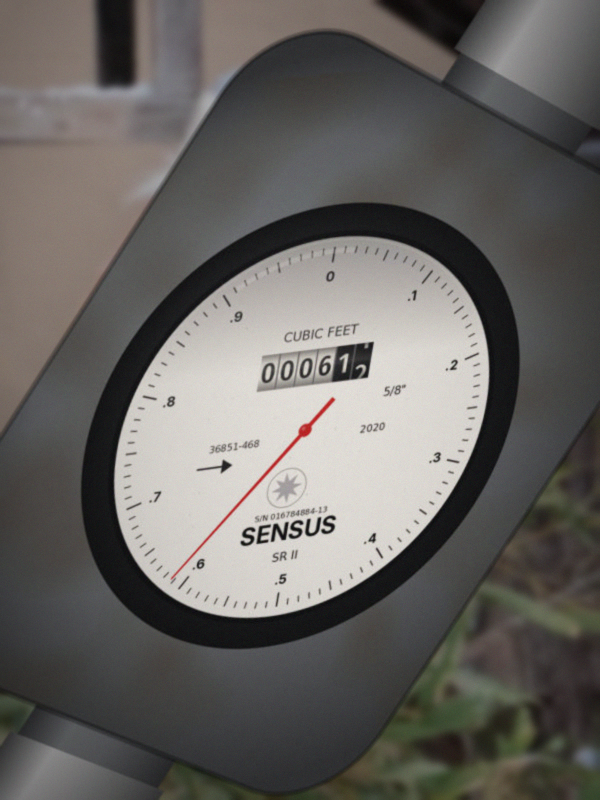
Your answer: 611.61 ft³
